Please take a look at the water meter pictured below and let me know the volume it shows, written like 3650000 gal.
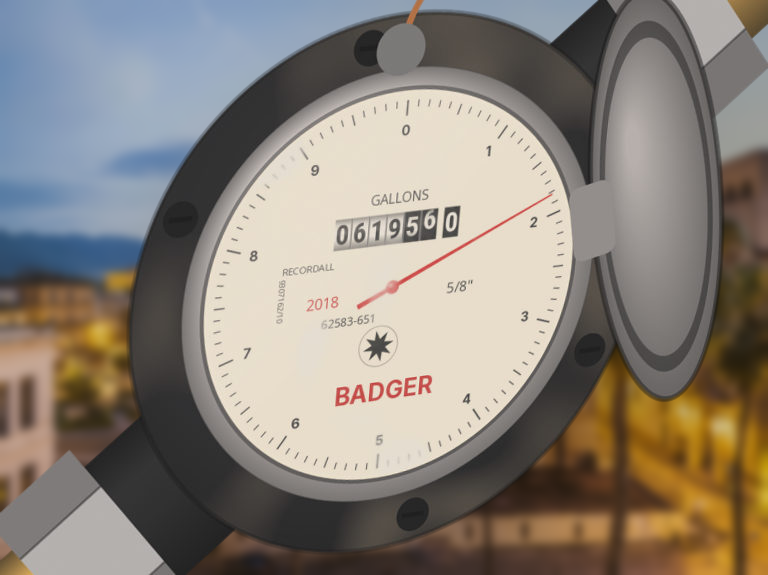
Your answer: 619561.8 gal
